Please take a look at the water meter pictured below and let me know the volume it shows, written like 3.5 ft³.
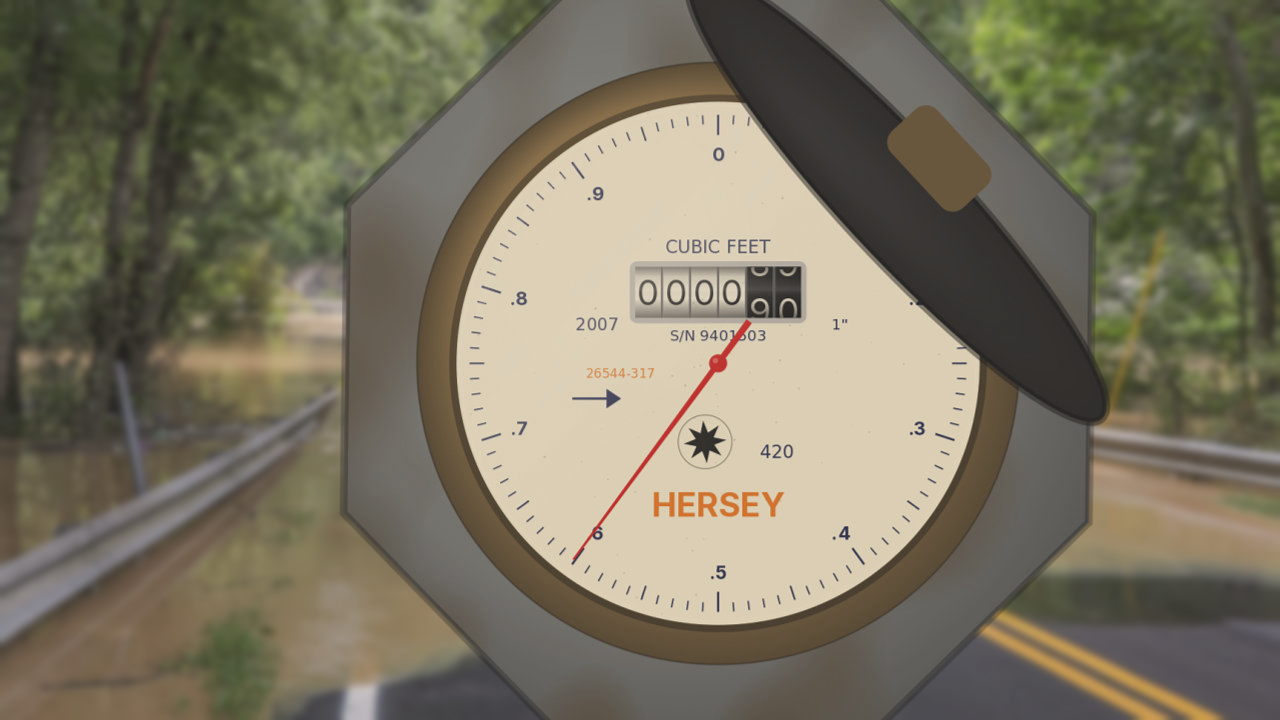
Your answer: 89.60 ft³
